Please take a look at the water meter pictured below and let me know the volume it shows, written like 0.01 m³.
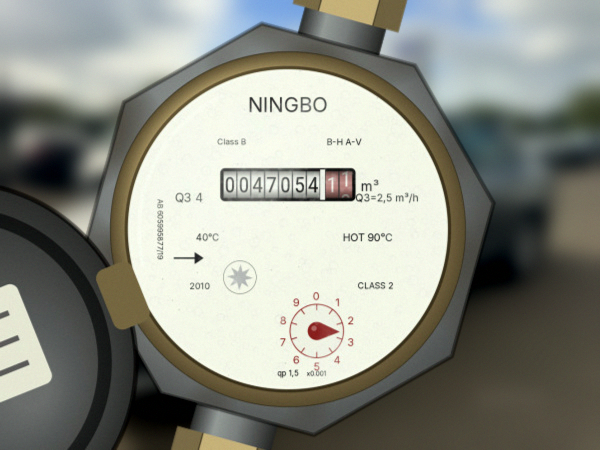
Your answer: 47054.112 m³
